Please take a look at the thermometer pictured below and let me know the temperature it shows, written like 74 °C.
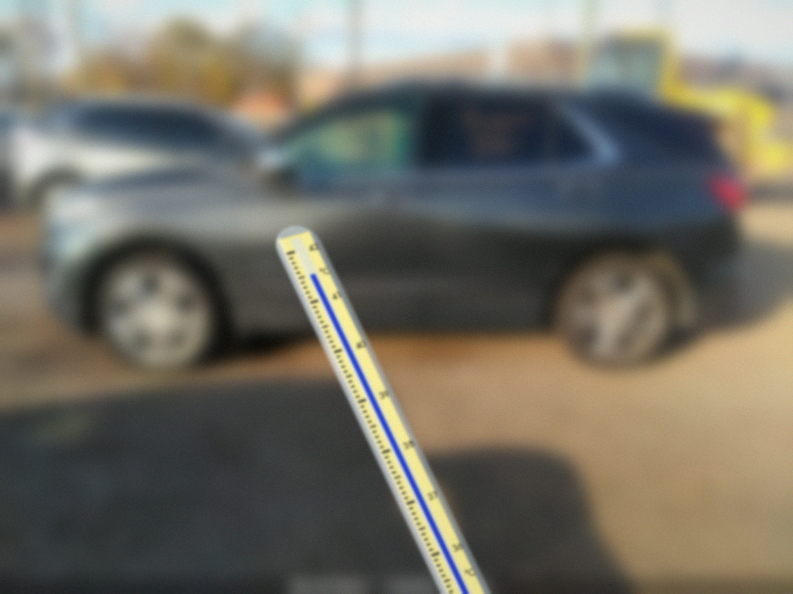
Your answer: 41.5 °C
